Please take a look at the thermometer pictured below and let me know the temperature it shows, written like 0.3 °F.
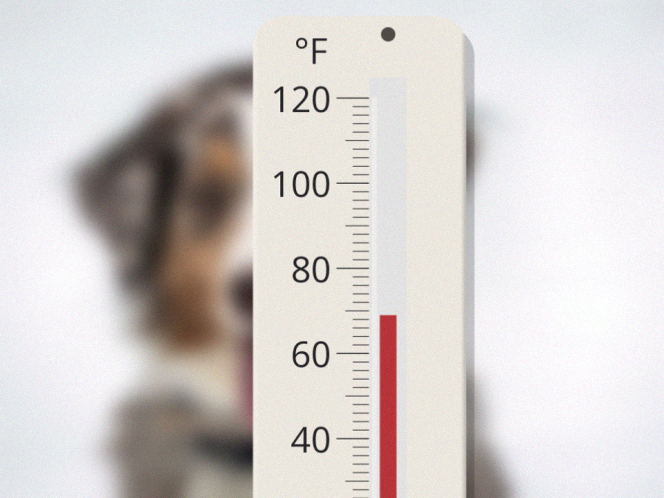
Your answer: 69 °F
